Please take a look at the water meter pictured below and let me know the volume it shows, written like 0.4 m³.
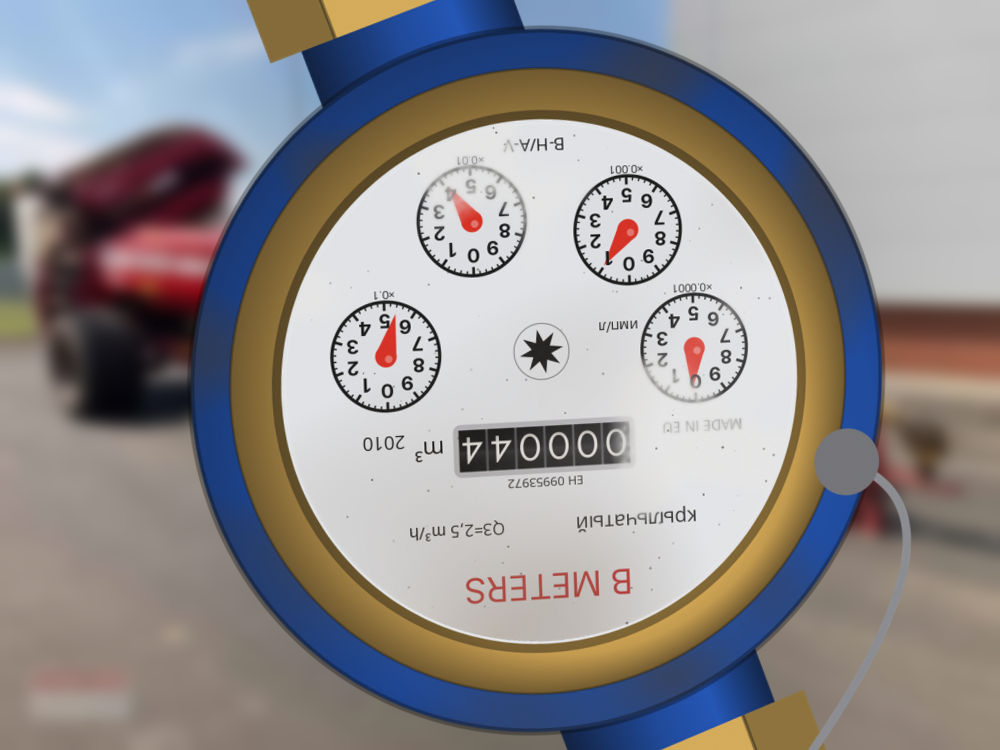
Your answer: 44.5410 m³
